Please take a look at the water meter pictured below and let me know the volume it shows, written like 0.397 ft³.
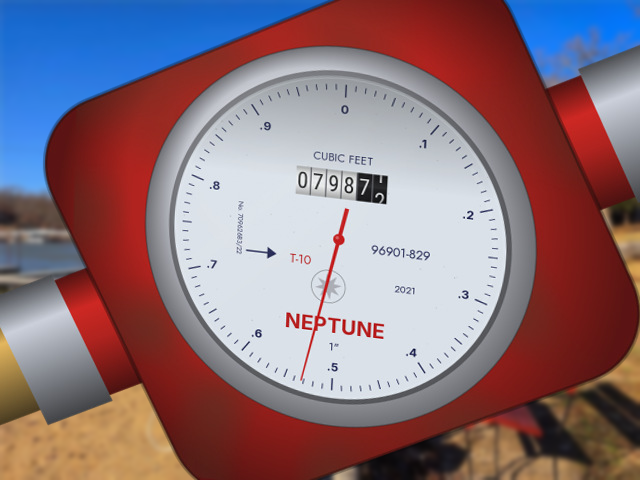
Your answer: 79871.53 ft³
